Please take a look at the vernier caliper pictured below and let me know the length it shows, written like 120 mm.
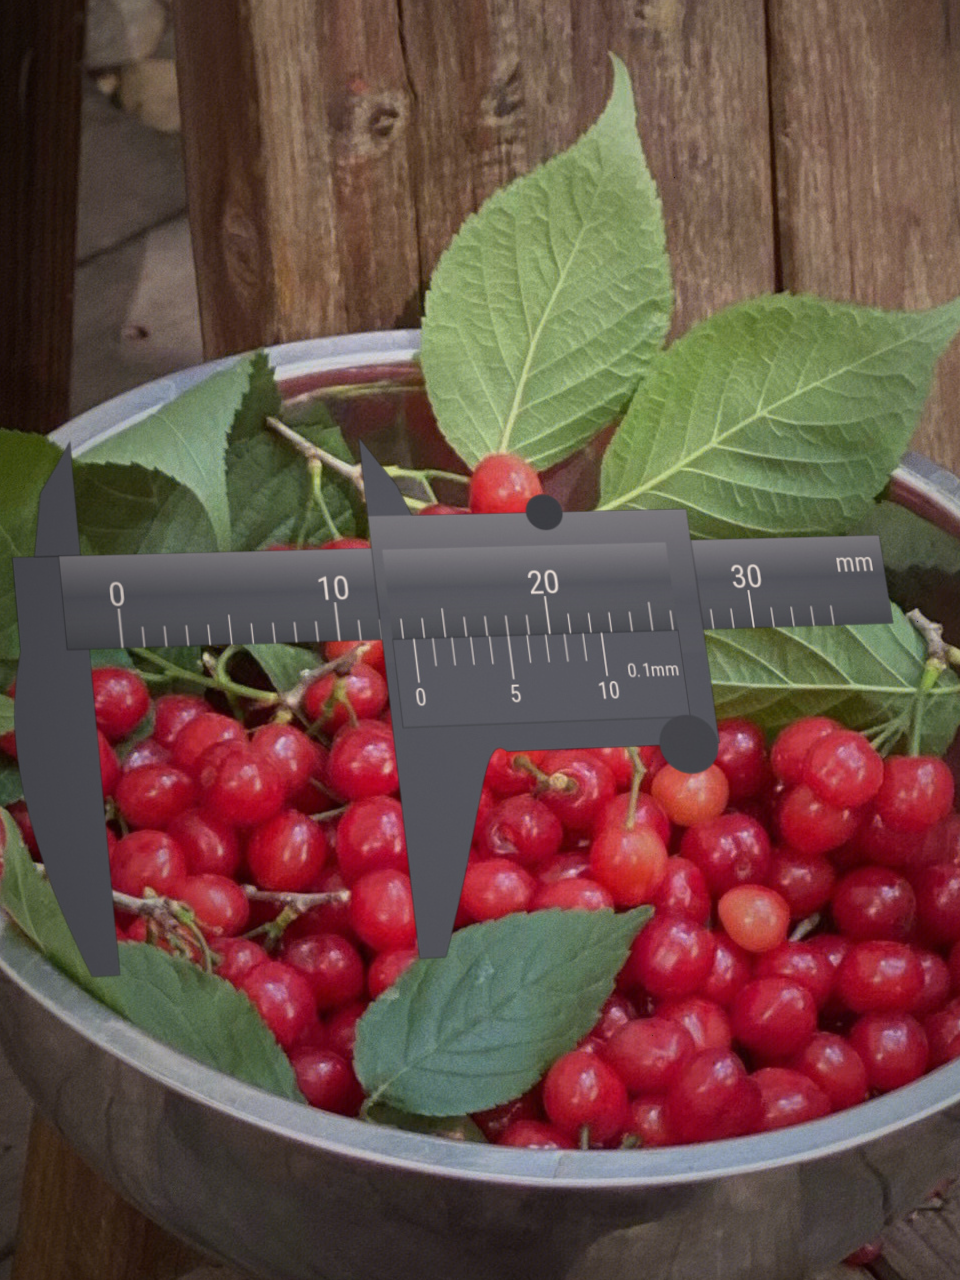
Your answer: 13.5 mm
